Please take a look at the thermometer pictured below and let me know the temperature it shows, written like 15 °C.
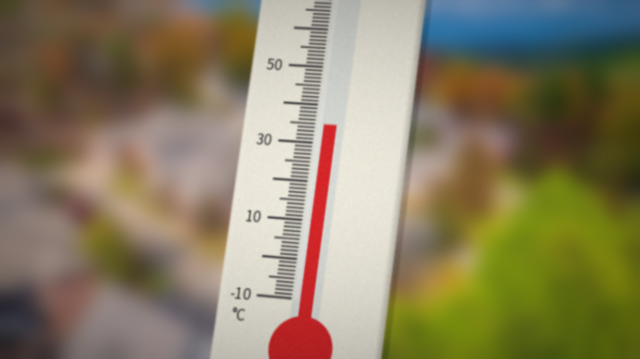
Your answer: 35 °C
